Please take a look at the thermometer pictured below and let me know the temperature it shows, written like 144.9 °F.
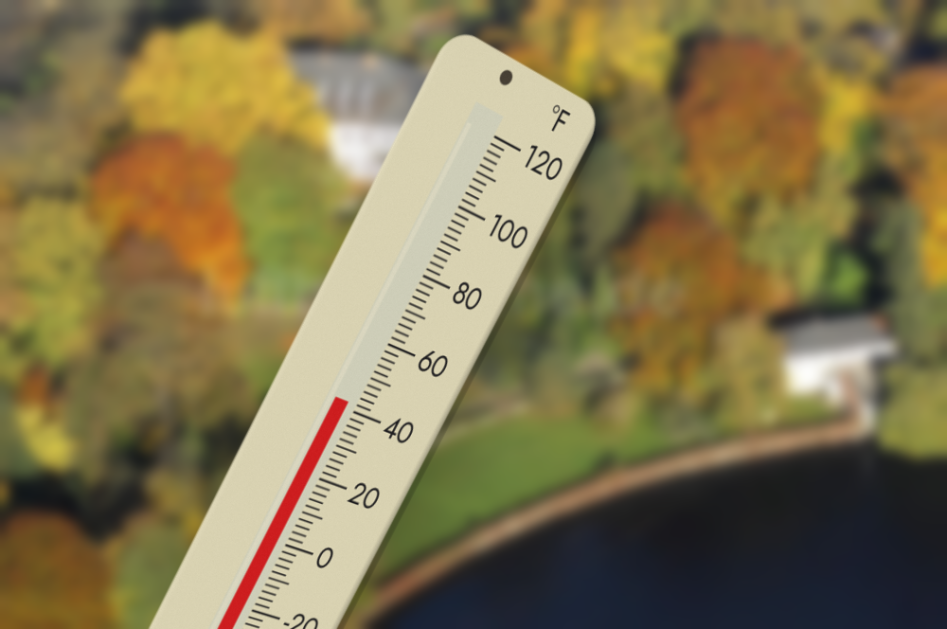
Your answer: 42 °F
